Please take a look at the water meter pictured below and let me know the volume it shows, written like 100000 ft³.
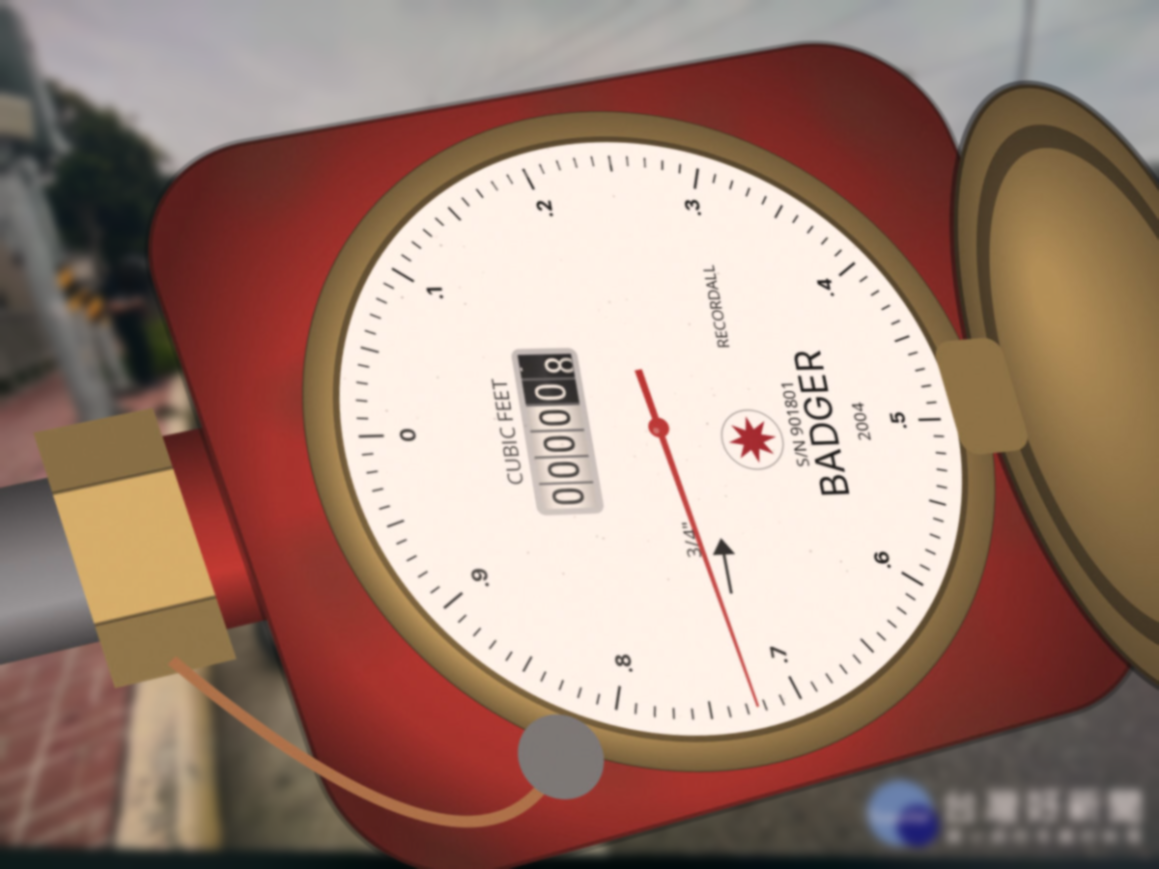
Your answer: 7.72 ft³
